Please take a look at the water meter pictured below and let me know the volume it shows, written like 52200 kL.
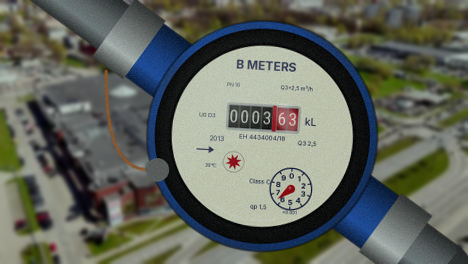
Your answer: 3.636 kL
